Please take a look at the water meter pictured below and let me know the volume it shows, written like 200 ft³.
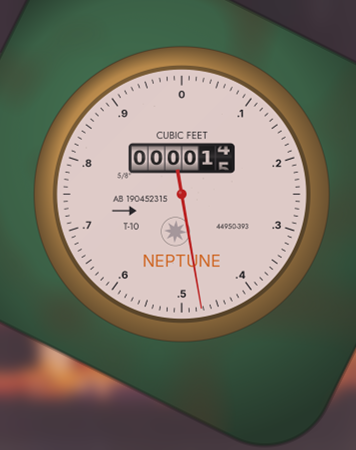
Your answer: 14.47 ft³
